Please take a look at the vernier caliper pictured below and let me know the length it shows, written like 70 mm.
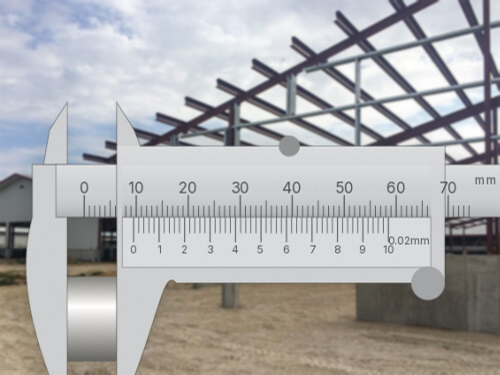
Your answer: 9.5 mm
